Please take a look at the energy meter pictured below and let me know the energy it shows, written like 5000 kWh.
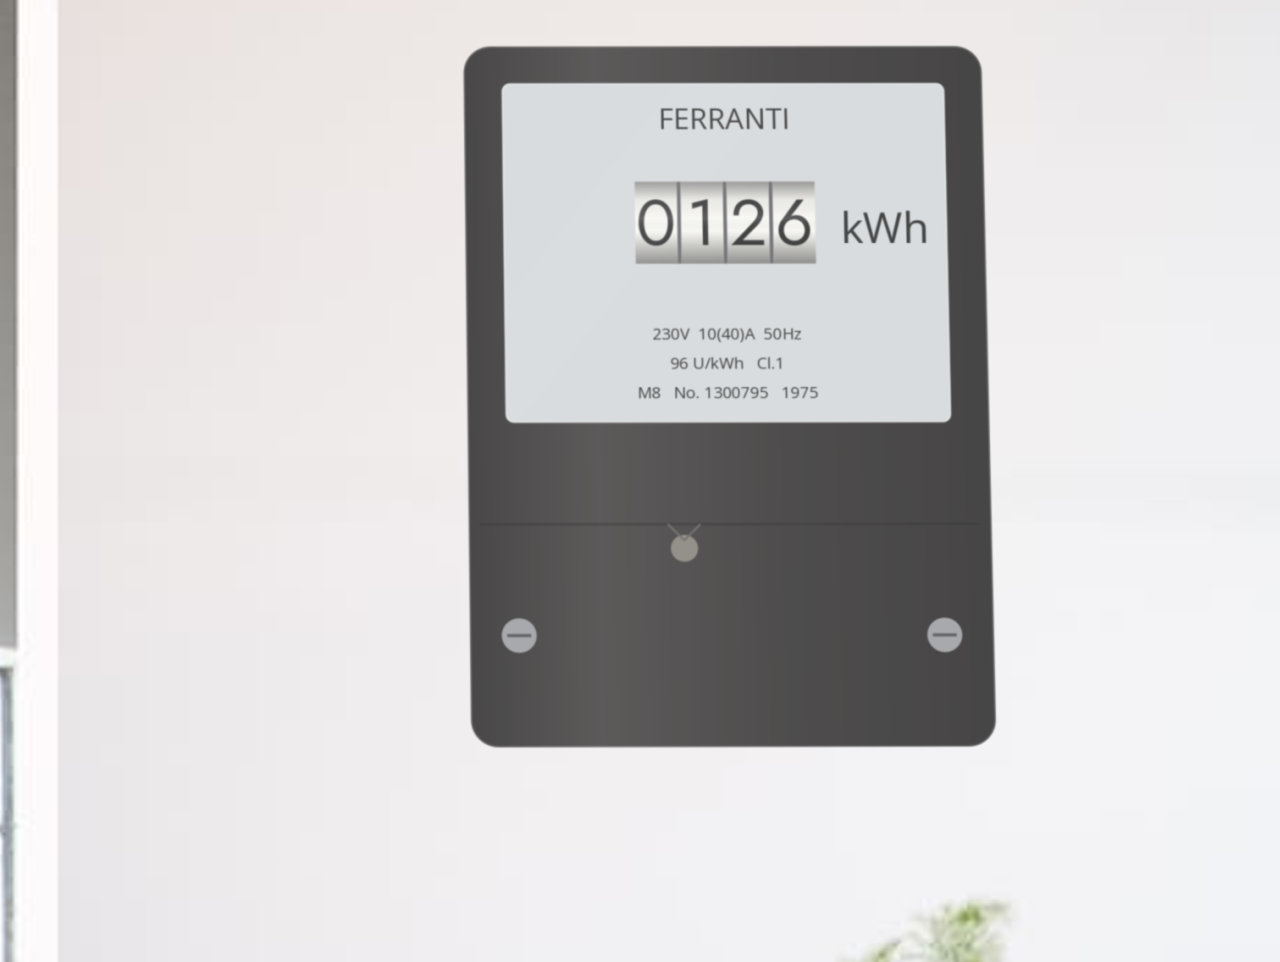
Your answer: 126 kWh
